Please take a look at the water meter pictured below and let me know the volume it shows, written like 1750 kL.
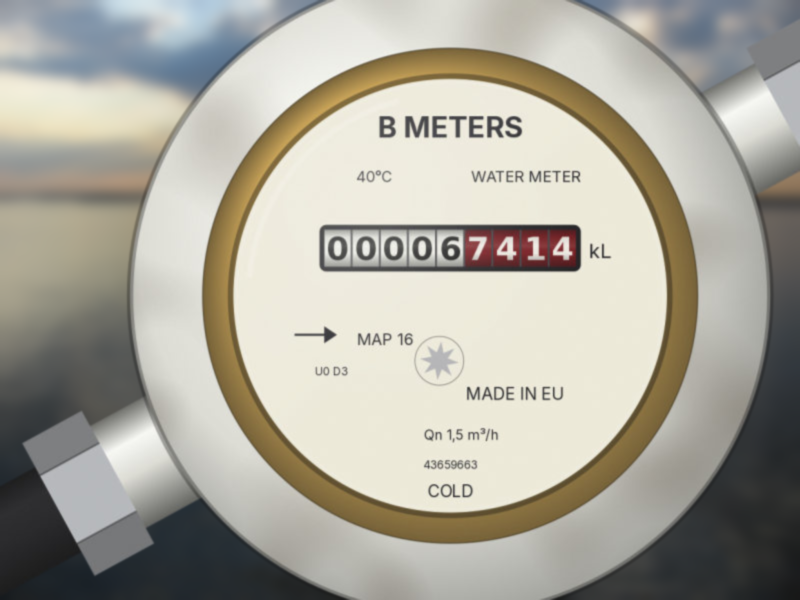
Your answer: 6.7414 kL
